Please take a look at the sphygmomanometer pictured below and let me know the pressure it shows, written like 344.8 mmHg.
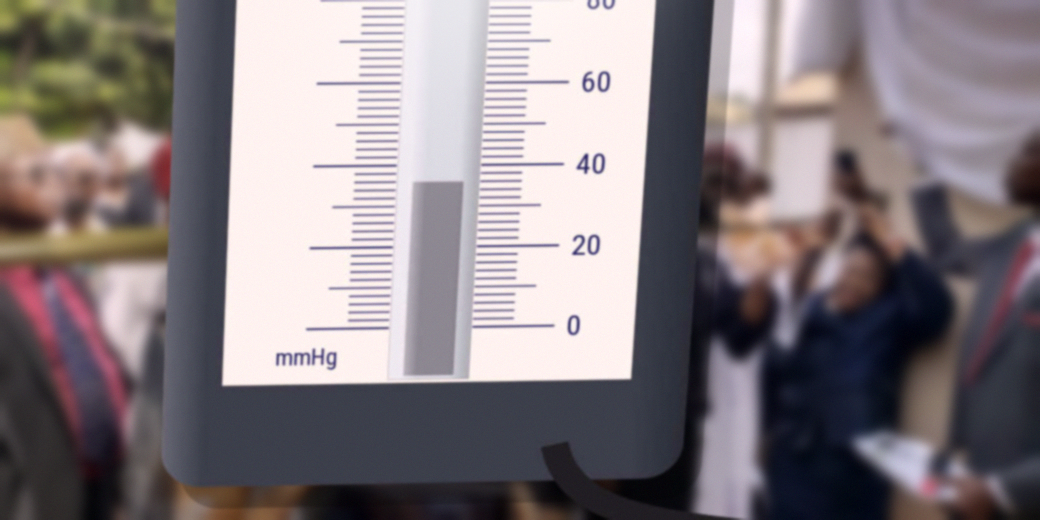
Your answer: 36 mmHg
